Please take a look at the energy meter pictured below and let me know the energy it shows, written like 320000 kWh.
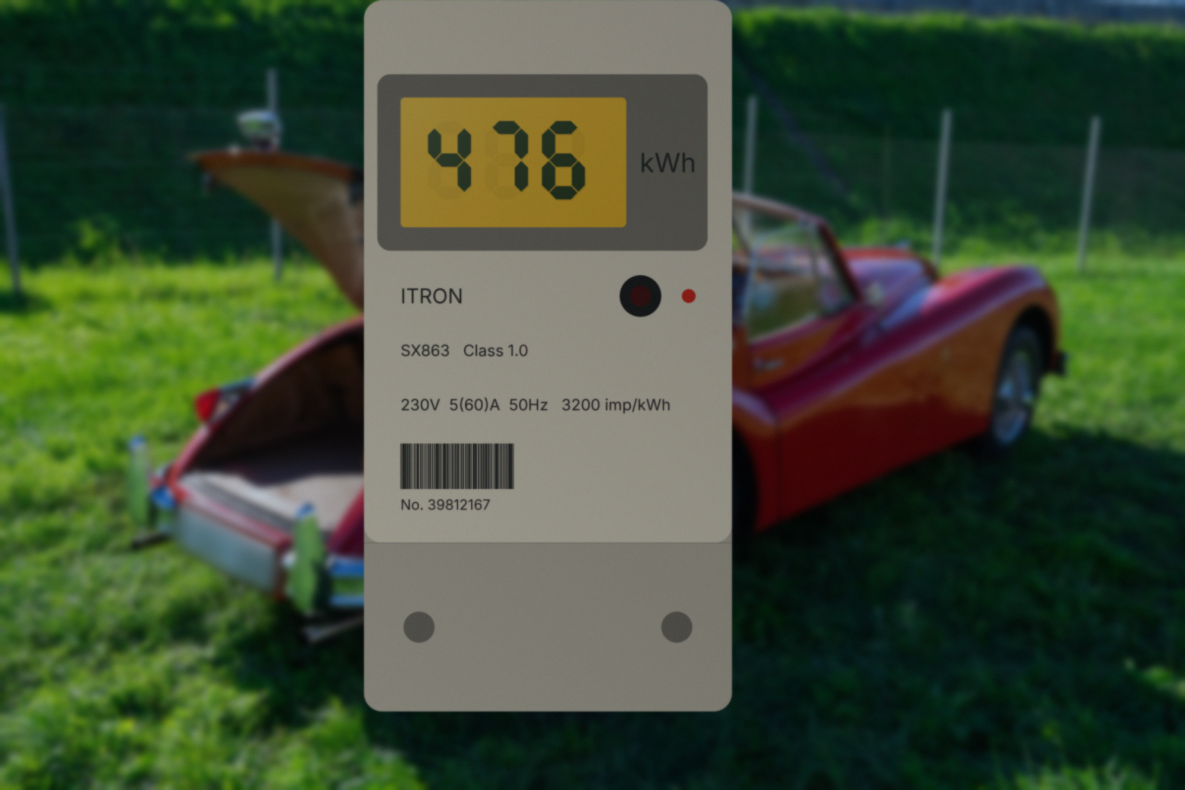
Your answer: 476 kWh
